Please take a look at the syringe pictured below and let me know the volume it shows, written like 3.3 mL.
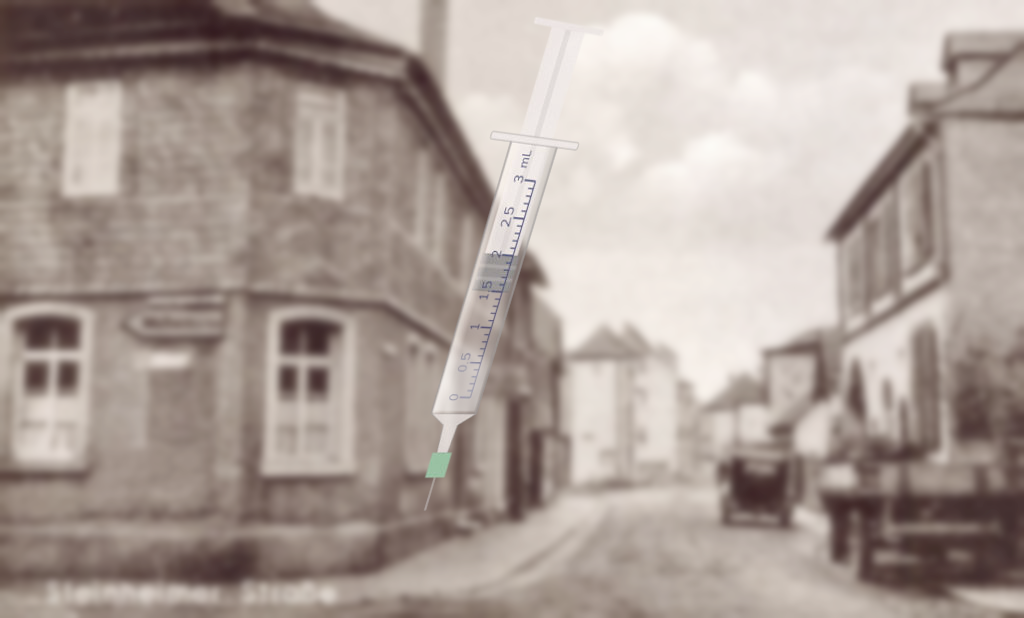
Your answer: 1.5 mL
